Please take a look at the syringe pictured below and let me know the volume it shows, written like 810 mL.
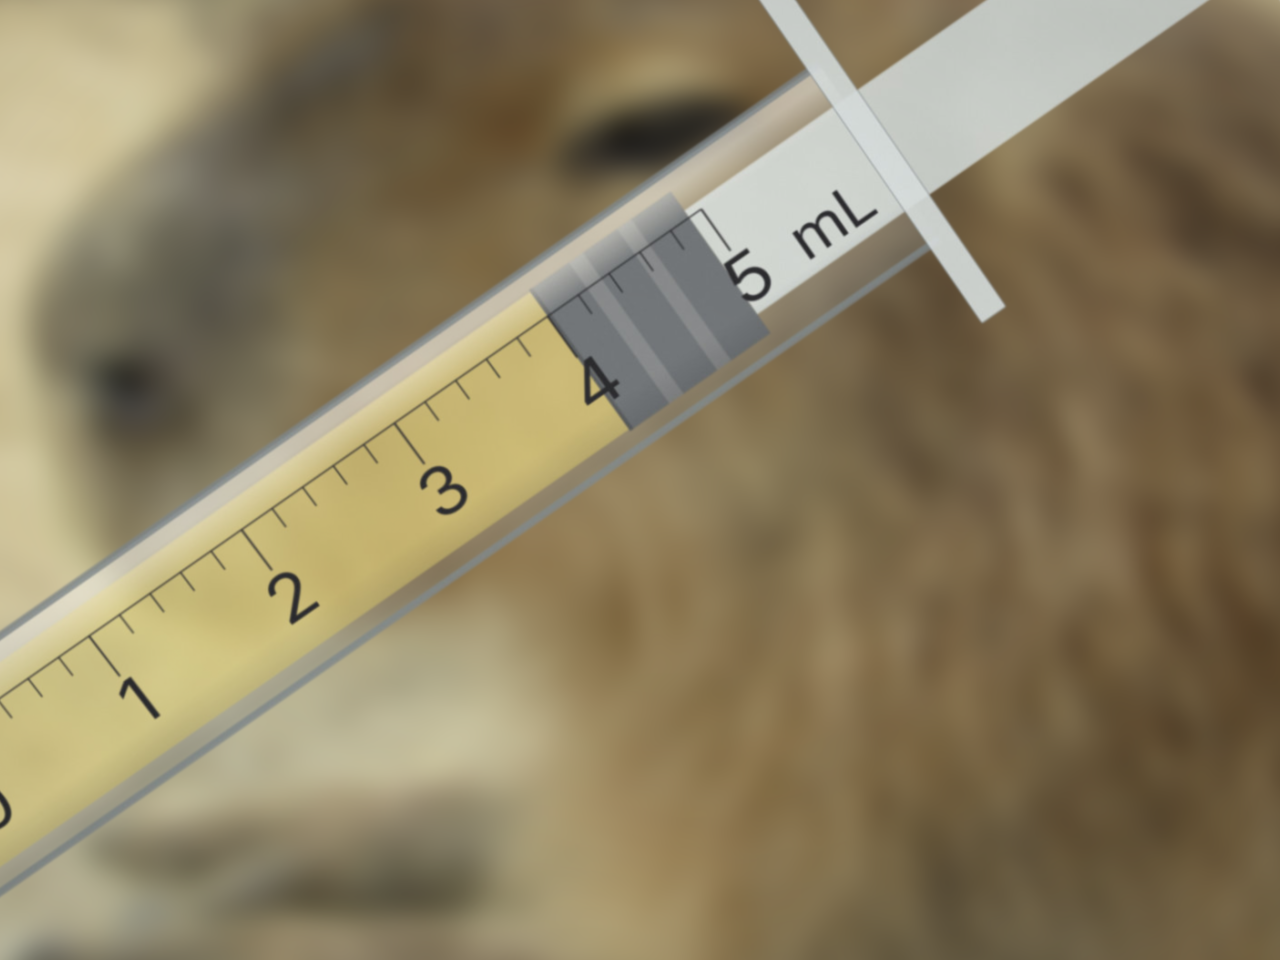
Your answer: 4 mL
